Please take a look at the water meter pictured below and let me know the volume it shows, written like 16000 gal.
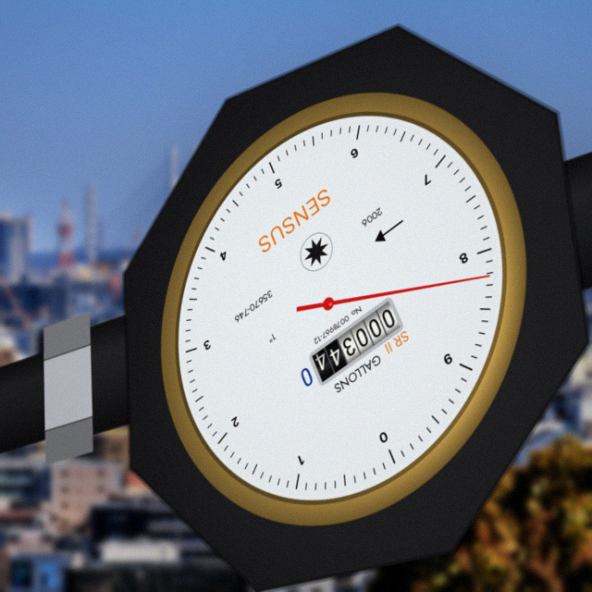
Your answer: 3438.2 gal
